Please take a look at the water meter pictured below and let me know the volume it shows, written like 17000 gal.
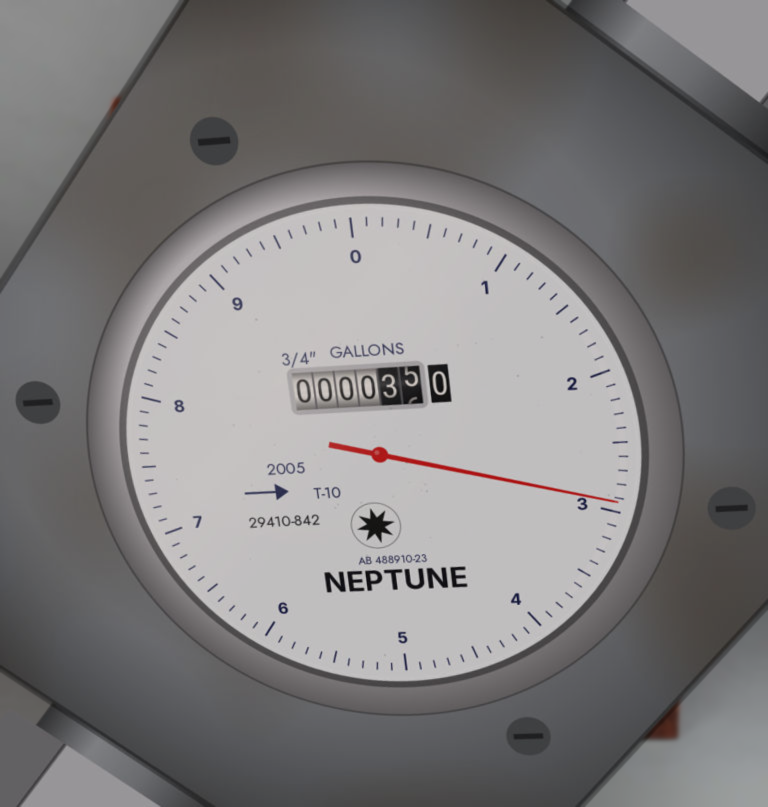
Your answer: 352.9 gal
